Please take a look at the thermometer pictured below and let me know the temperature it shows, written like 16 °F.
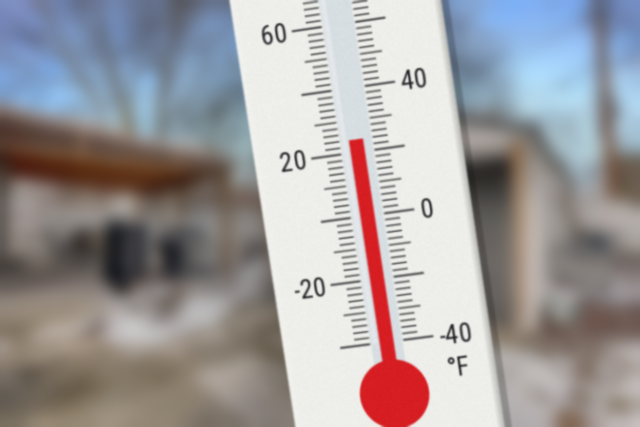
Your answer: 24 °F
